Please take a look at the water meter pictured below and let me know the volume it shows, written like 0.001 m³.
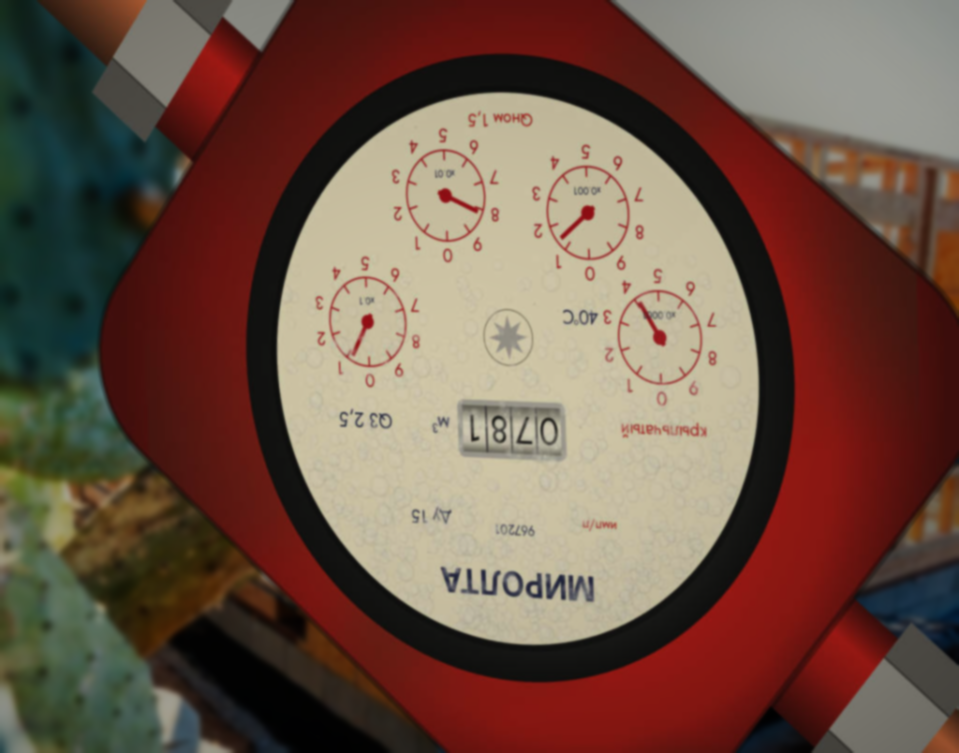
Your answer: 781.0814 m³
